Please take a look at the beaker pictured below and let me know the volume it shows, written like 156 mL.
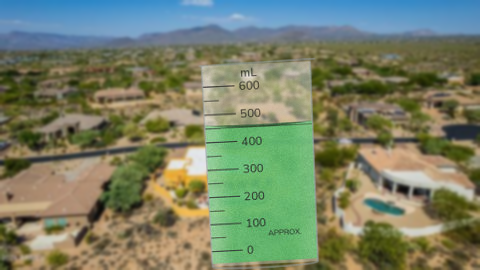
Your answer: 450 mL
